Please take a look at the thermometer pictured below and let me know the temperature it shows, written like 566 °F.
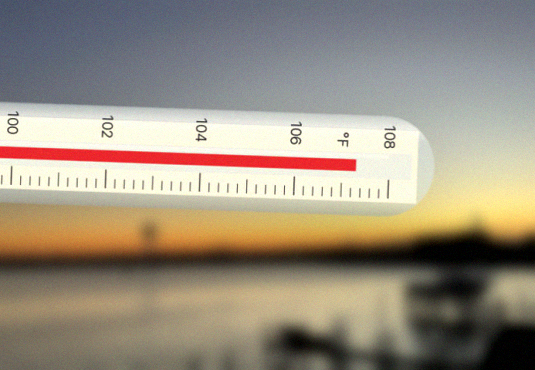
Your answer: 107.3 °F
